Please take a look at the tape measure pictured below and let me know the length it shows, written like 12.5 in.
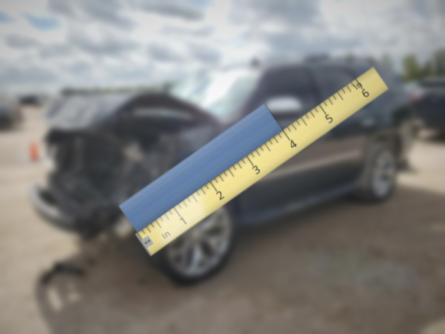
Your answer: 4 in
